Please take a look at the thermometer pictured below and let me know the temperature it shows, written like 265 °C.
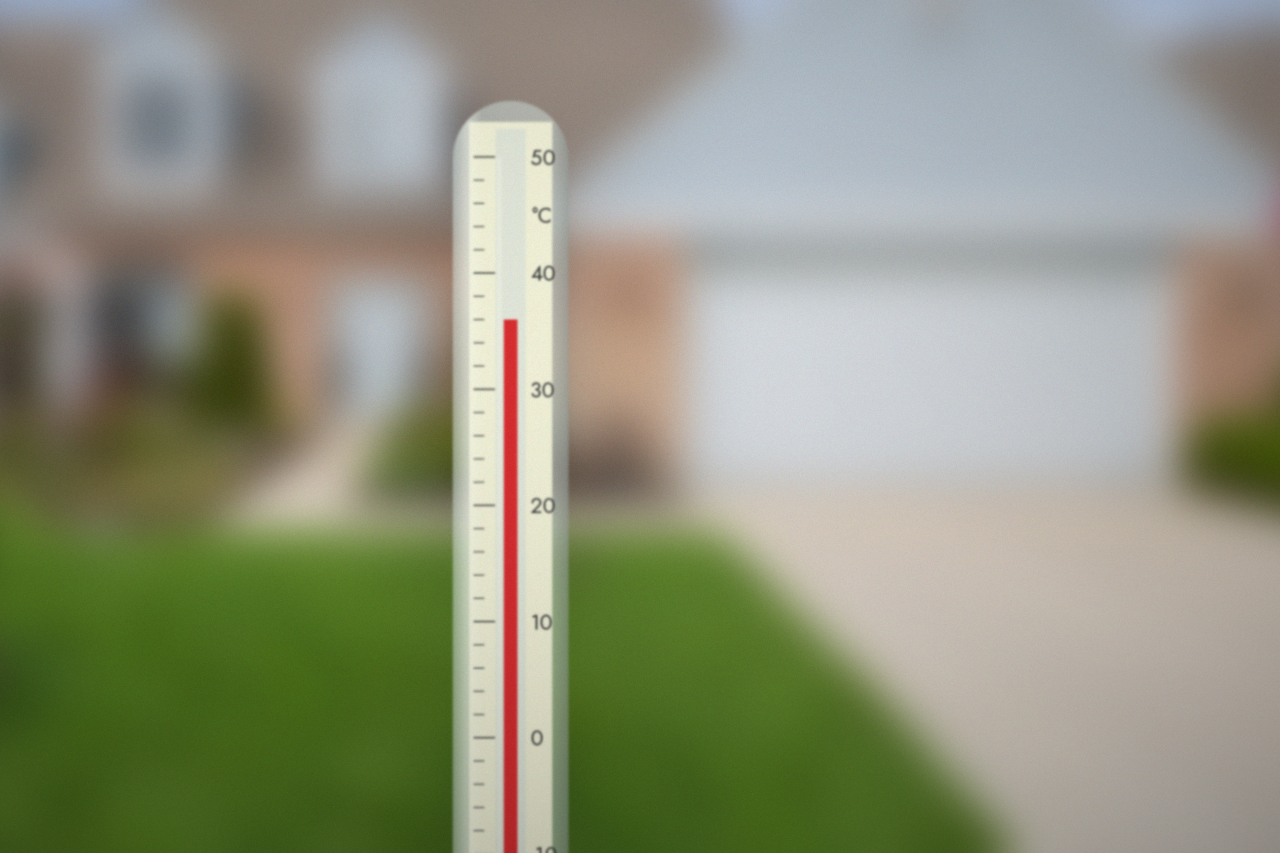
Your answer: 36 °C
